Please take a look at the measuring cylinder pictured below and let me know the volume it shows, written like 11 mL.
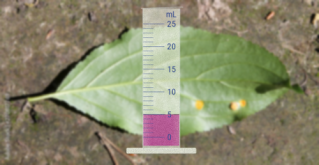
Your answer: 5 mL
